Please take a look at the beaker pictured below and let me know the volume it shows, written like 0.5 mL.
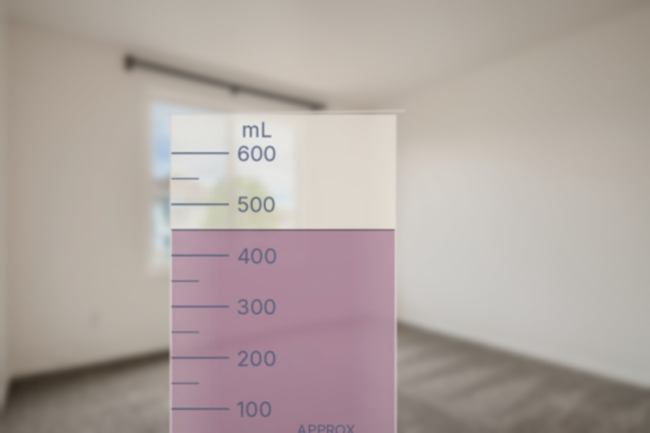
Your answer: 450 mL
